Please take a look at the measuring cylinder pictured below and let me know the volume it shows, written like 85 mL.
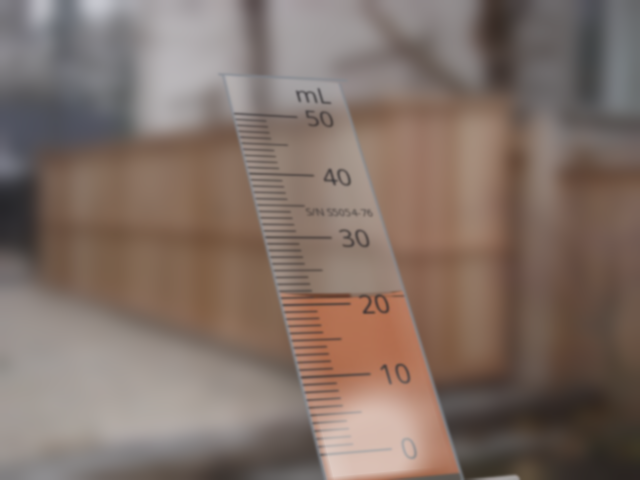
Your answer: 21 mL
